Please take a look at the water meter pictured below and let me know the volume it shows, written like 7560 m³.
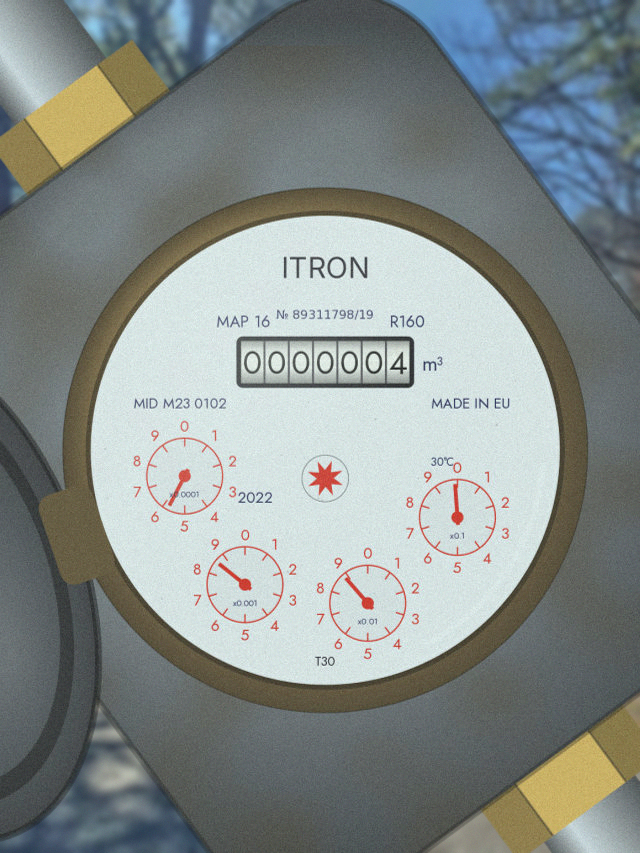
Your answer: 3.9885 m³
